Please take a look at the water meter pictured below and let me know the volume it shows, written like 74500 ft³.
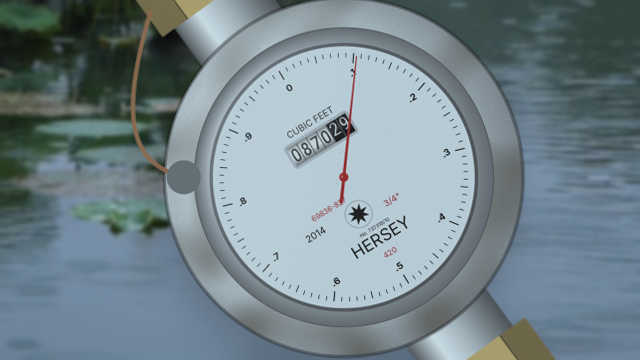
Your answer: 87029.10 ft³
